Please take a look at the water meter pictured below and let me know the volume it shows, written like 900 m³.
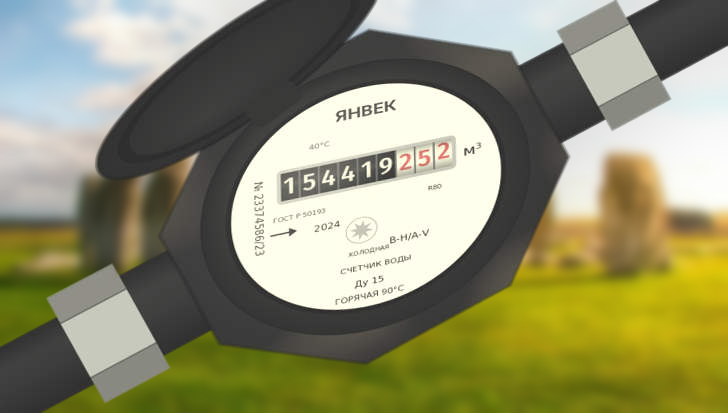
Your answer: 154419.252 m³
